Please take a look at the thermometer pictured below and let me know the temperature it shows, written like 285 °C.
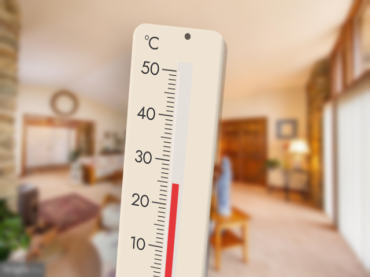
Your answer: 25 °C
